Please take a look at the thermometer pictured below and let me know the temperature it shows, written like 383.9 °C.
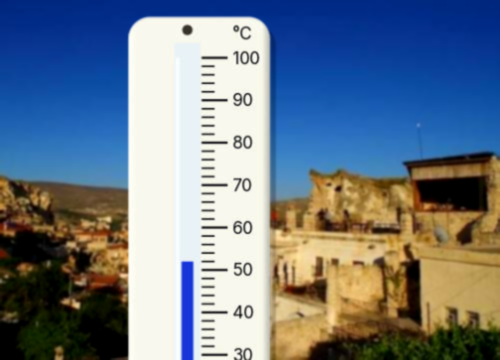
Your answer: 52 °C
